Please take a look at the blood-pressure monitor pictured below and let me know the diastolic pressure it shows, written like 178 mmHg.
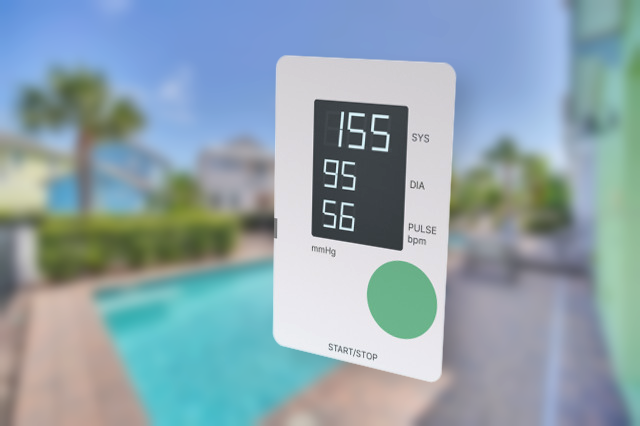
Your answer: 95 mmHg
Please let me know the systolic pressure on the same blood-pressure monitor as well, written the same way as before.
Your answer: 155 mmHg
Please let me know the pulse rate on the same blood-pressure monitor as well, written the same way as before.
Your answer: 56 bpm
